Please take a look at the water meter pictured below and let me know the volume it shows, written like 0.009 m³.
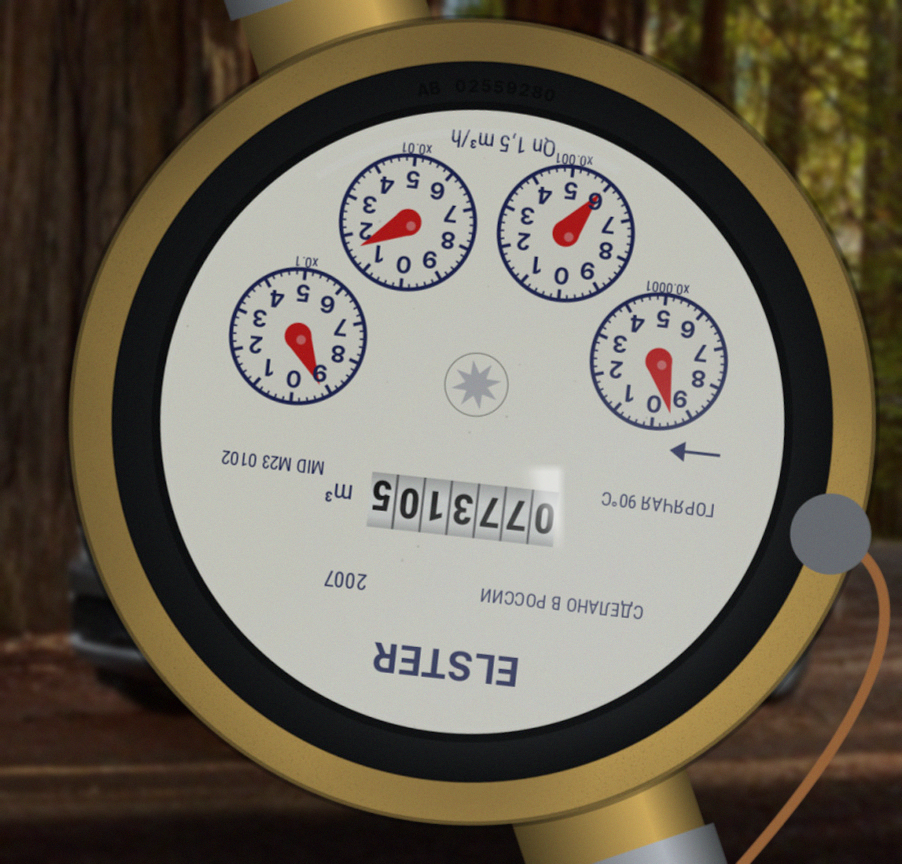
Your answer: 773104.9159 m³
